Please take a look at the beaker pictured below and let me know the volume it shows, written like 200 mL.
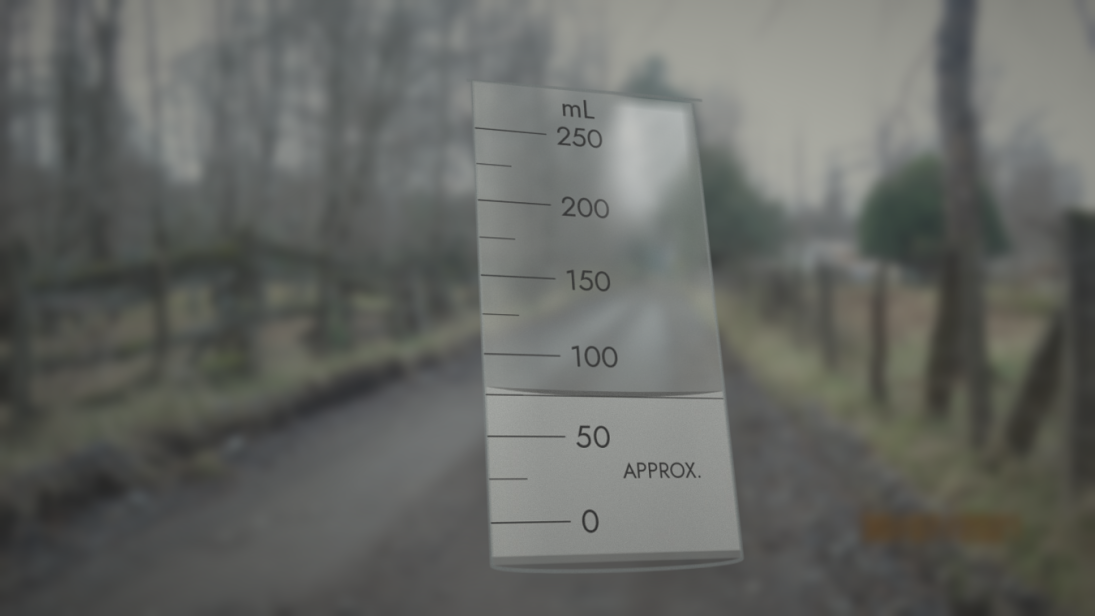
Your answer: 75 mL
